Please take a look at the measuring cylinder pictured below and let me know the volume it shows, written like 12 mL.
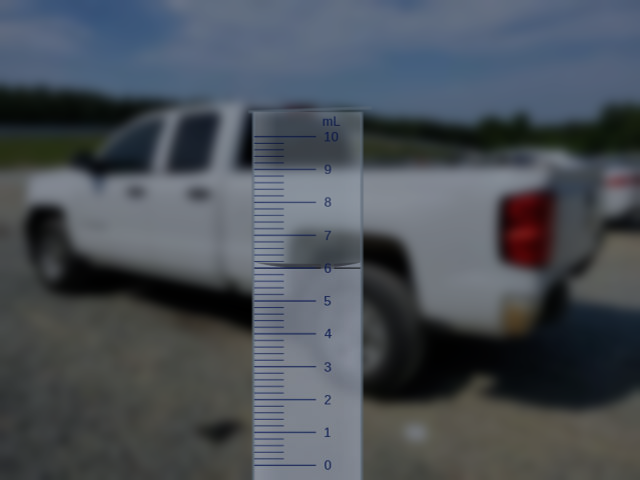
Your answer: 6 mL
